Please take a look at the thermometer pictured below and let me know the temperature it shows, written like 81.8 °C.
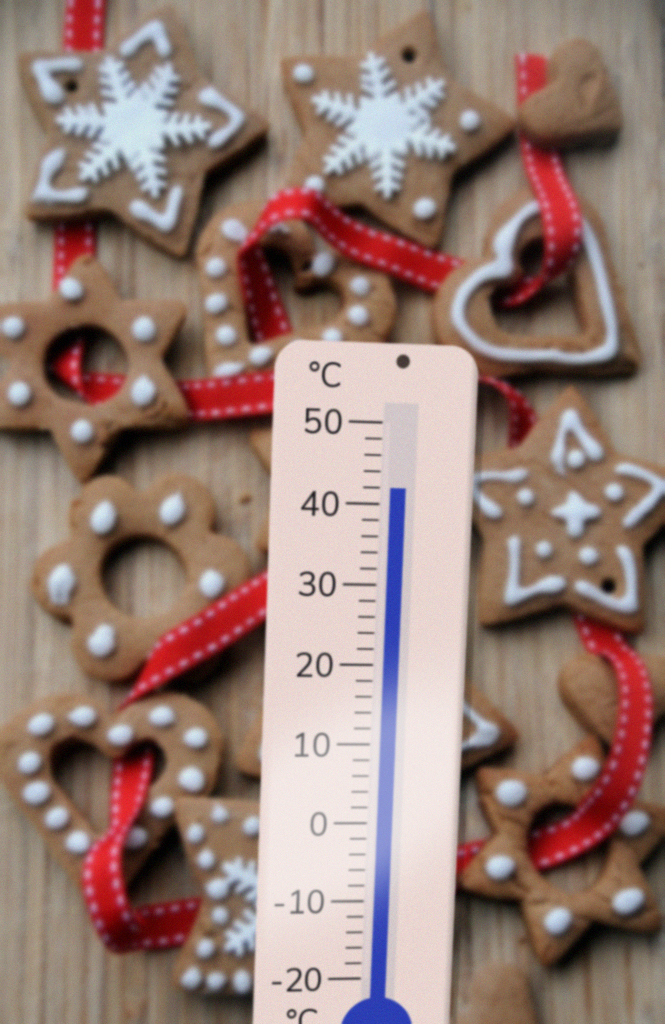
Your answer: 42 °C
